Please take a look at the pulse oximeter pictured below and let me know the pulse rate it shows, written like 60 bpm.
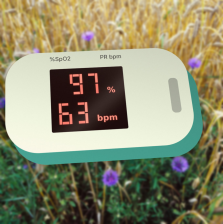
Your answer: 63 bpm
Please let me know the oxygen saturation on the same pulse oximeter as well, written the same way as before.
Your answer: 97 %
